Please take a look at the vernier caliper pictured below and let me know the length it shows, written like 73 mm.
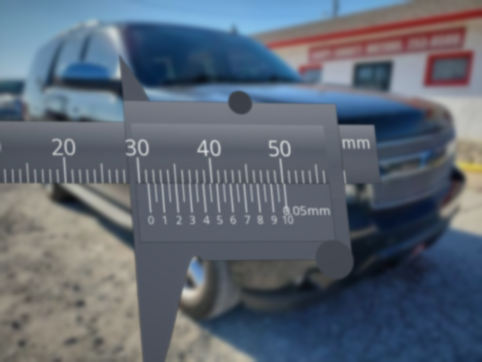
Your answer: 31.2 mm
